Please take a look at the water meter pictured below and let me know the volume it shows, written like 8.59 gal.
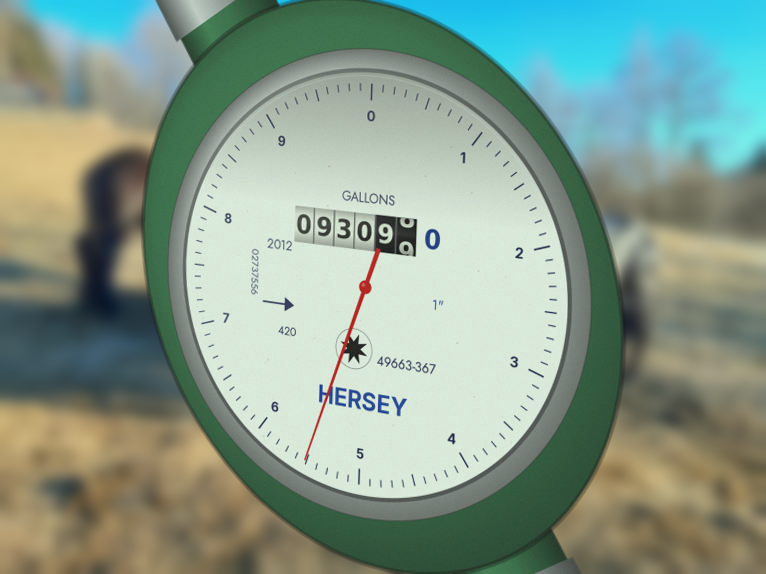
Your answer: 930985.5 gal
